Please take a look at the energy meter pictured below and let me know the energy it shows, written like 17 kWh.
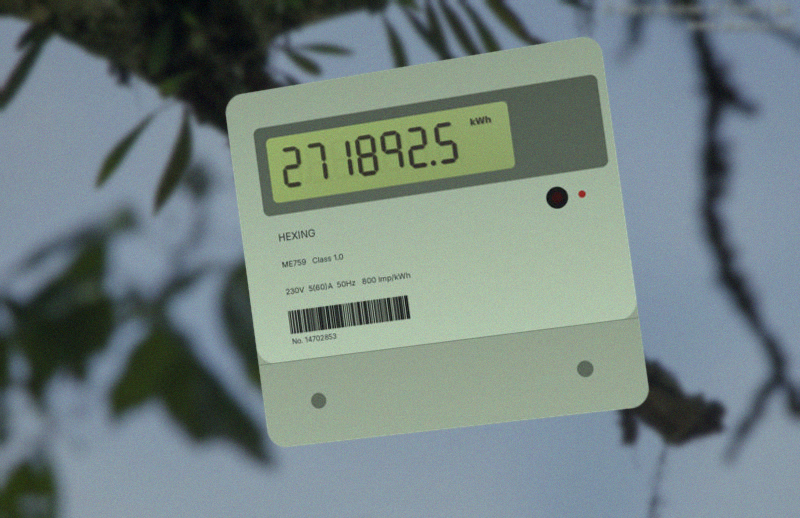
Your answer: 271892.5 kWh
